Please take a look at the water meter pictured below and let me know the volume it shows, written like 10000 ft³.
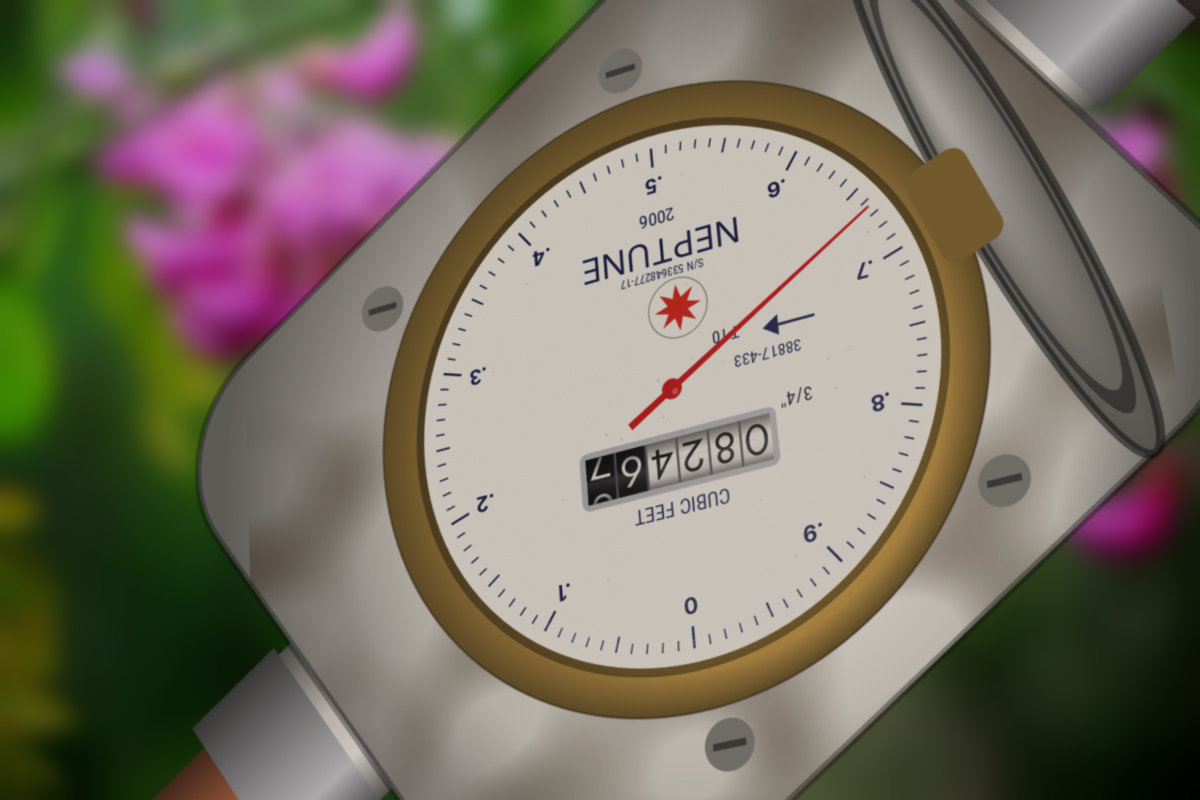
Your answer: 82466.66 ft³
